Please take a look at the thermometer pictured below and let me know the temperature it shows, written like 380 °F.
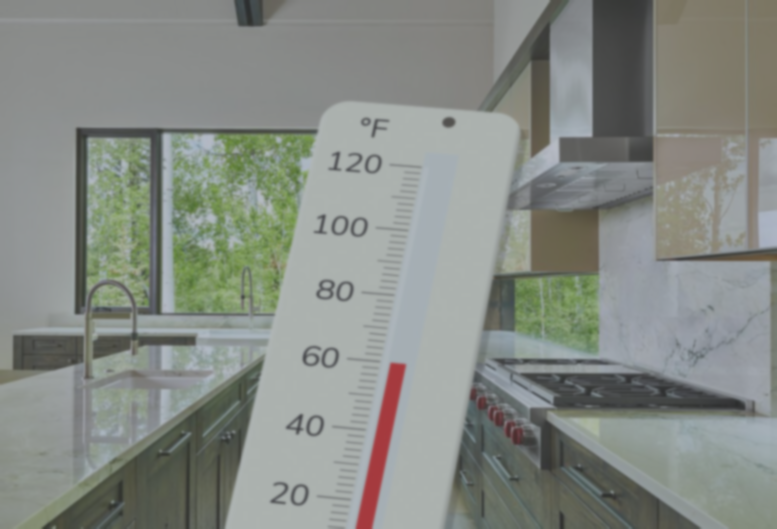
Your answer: 60 °F
